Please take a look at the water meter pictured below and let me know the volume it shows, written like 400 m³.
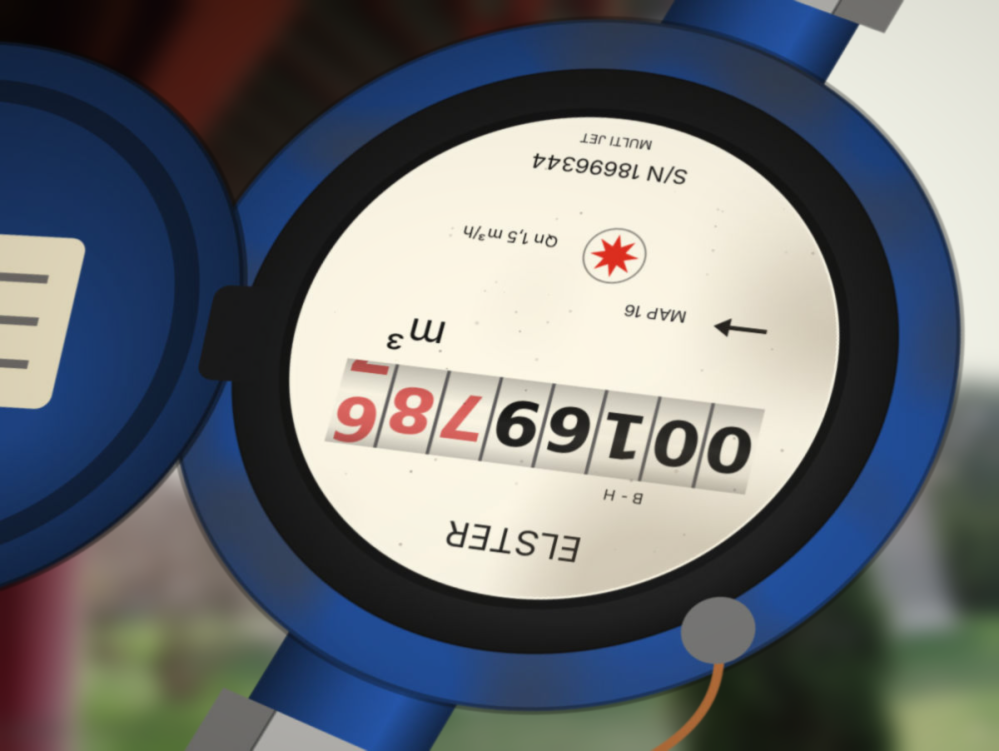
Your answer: 169.786 m³
